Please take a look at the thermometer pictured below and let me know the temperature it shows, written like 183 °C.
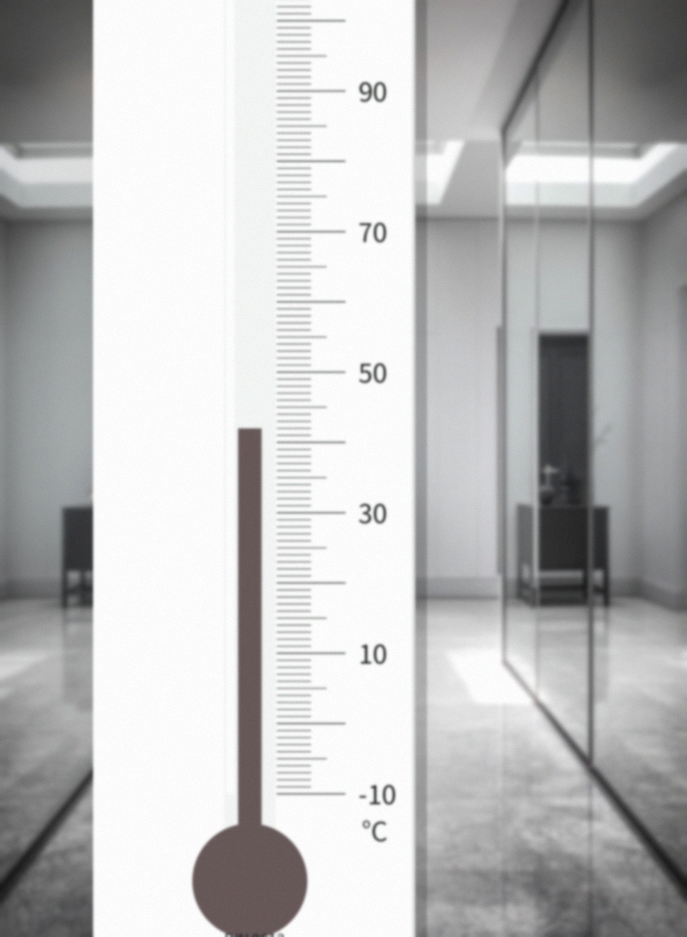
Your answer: 42 °C
